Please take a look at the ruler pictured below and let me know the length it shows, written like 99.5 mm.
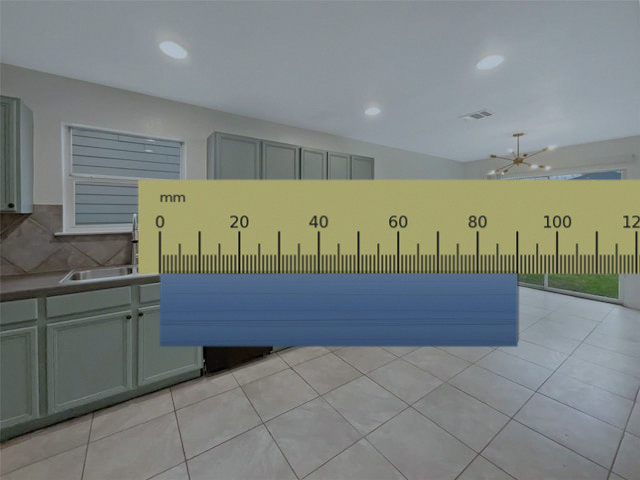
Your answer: 90 mm
